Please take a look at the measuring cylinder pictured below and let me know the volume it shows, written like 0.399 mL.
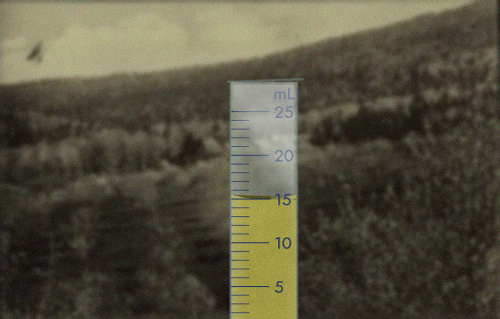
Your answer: 15 mL
